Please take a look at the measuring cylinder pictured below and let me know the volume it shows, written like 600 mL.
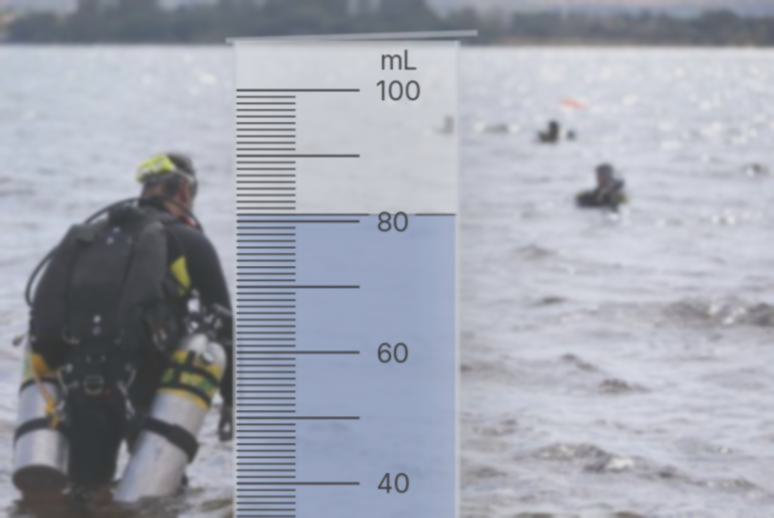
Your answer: 81 mL
